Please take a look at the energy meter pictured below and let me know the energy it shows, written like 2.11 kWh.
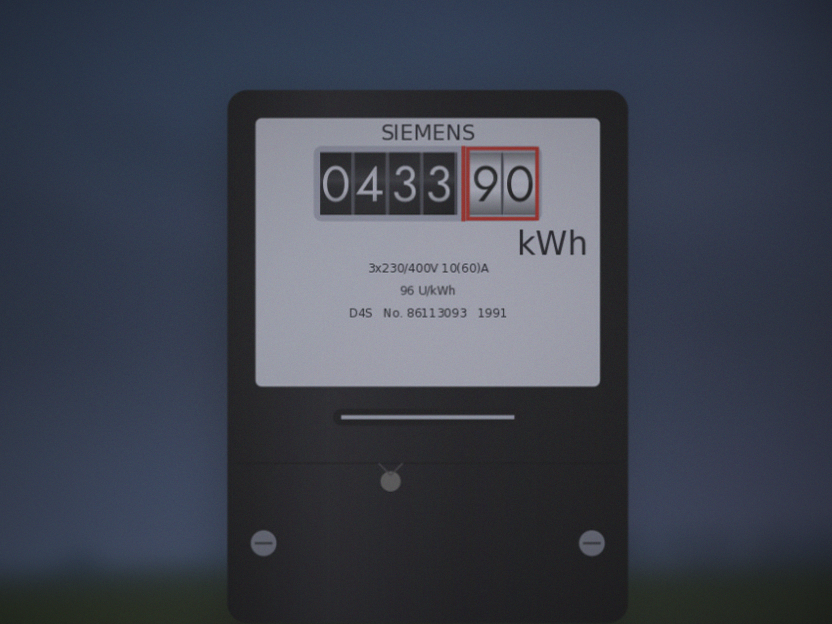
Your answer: 433.90 kWh
